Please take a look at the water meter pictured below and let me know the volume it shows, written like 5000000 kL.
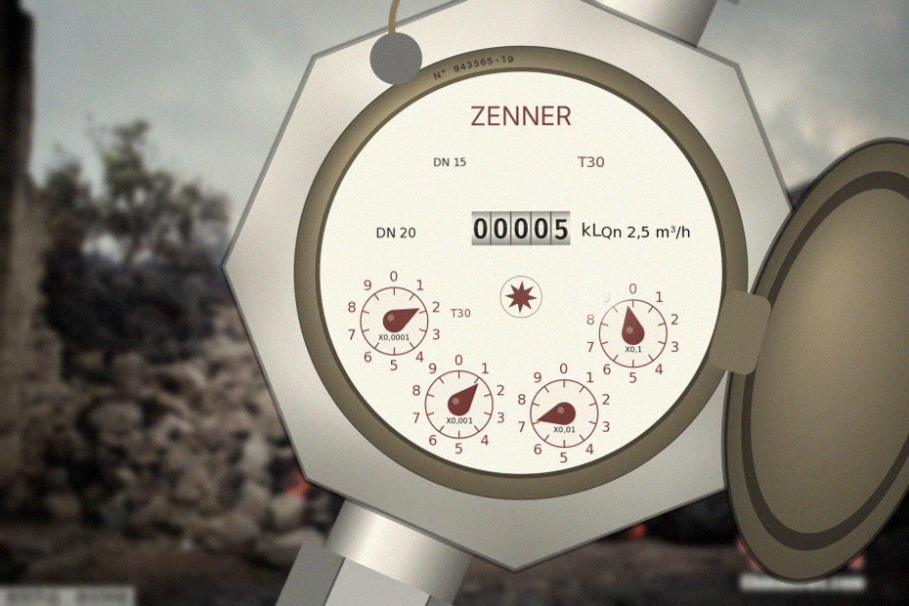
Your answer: 4.9711 kL
